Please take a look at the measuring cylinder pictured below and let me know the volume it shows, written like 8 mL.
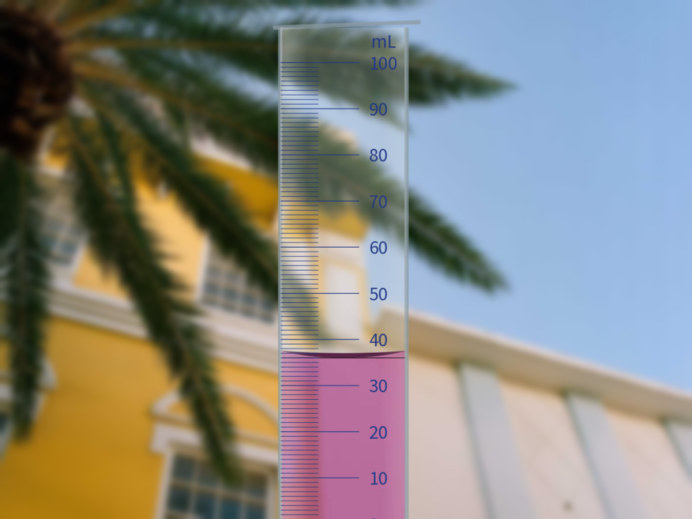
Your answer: 36 mL
